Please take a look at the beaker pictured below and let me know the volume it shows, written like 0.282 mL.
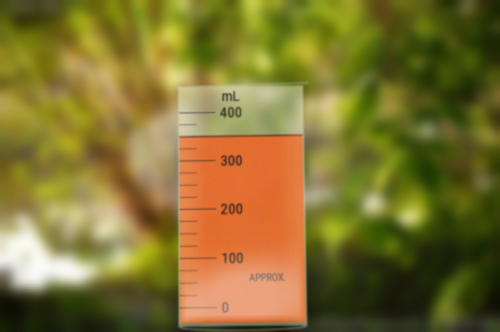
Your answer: 350 mL
